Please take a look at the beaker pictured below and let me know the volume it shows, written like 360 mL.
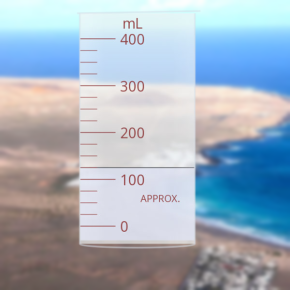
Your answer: 125 mL
